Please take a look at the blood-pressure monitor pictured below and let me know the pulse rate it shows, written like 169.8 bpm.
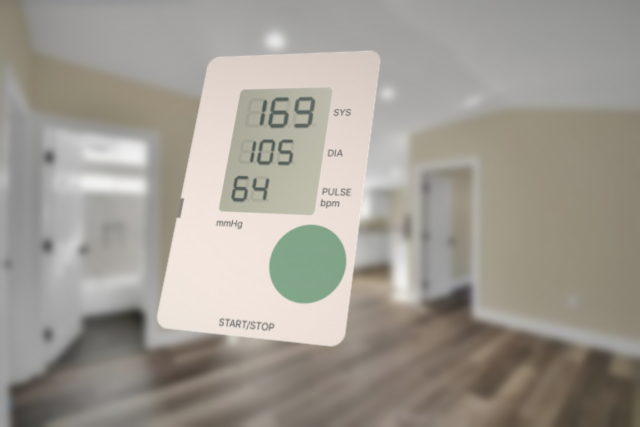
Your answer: 64 bpm
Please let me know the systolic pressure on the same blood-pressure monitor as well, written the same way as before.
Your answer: 169 mmHg
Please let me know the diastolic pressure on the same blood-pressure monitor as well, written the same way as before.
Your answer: 105 mmHg
